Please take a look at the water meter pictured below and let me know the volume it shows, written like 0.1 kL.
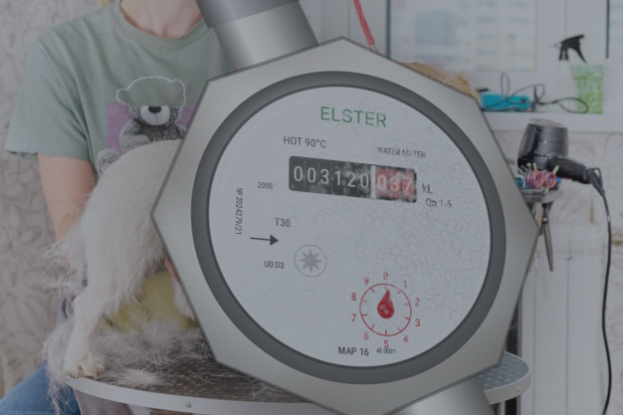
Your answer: 3120.0370 kL
